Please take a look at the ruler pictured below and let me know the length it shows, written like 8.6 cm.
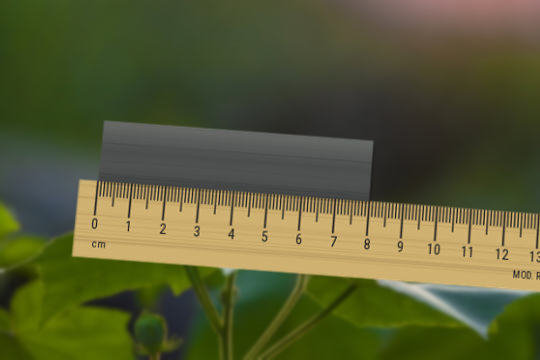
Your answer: 8 cm
